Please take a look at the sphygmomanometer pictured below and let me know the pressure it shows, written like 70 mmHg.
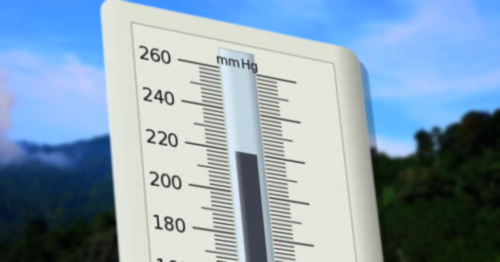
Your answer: 220 mmHg
